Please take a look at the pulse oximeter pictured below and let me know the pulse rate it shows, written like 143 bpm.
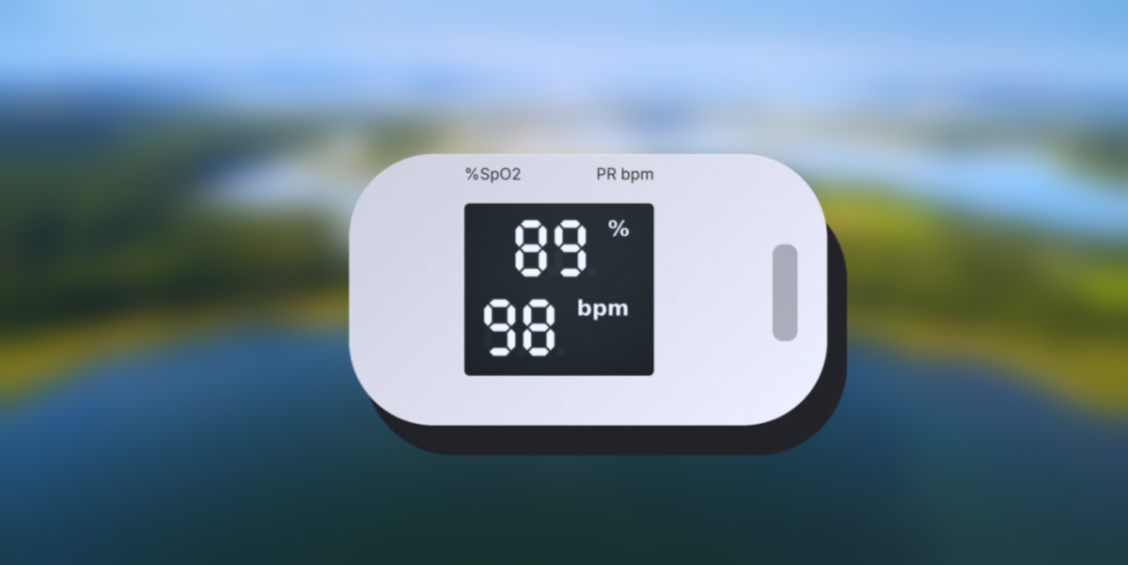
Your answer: 98 bpm
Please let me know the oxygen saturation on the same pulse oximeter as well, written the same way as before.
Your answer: 89 %
